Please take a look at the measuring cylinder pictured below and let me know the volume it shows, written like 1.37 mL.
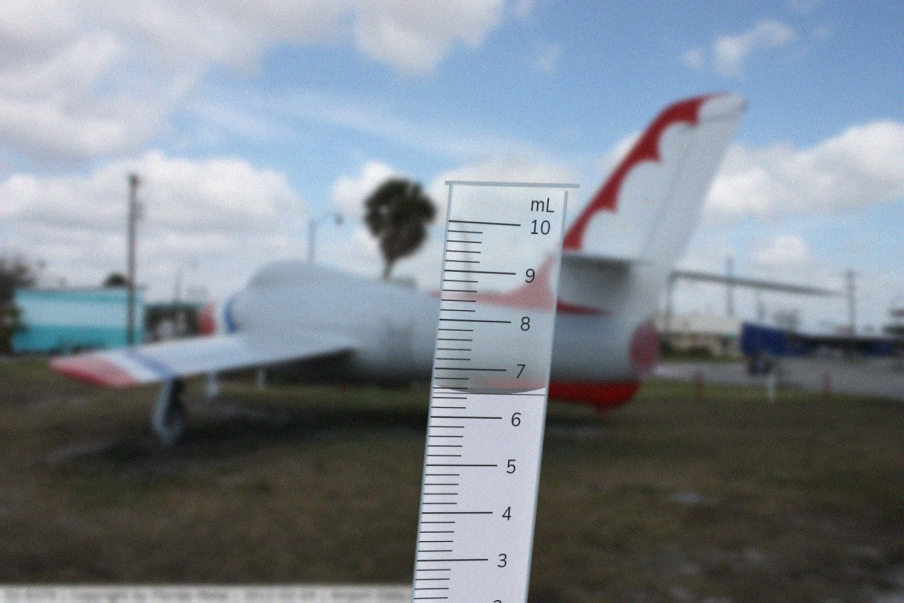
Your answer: 6.5 mL
